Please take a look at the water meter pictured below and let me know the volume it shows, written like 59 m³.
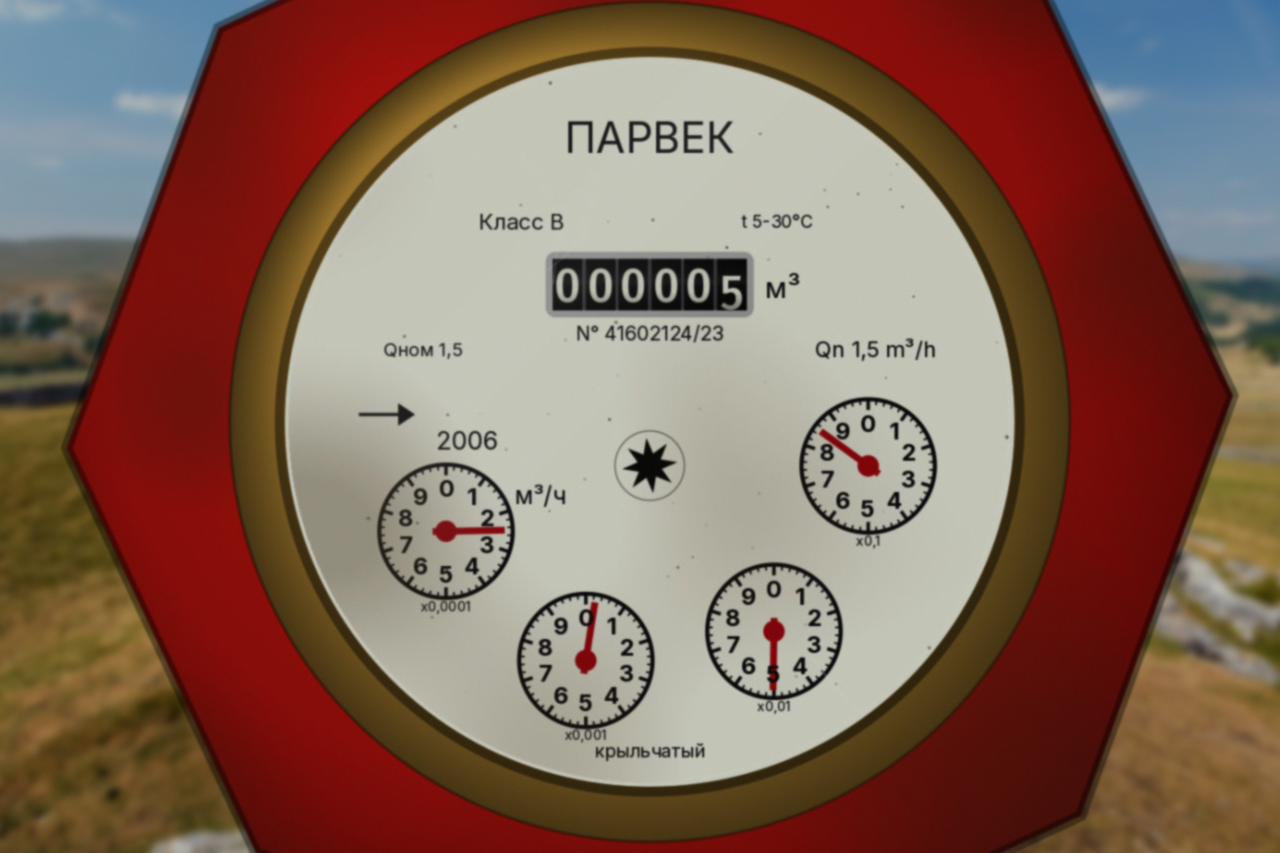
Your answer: 4.8502 m³
